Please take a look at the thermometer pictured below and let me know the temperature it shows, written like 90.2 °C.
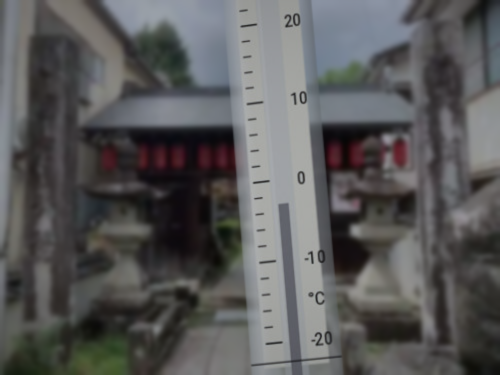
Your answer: -3 °C
